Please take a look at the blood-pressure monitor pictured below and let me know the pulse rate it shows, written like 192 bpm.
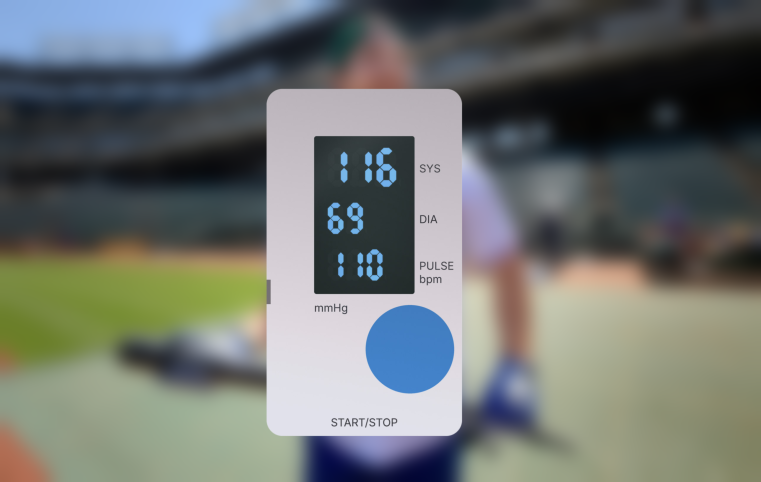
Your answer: 110 bpm
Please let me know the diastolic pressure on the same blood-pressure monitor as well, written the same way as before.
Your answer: 69 mmHg
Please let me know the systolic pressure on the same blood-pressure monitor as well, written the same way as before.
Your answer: 116 mmHg
